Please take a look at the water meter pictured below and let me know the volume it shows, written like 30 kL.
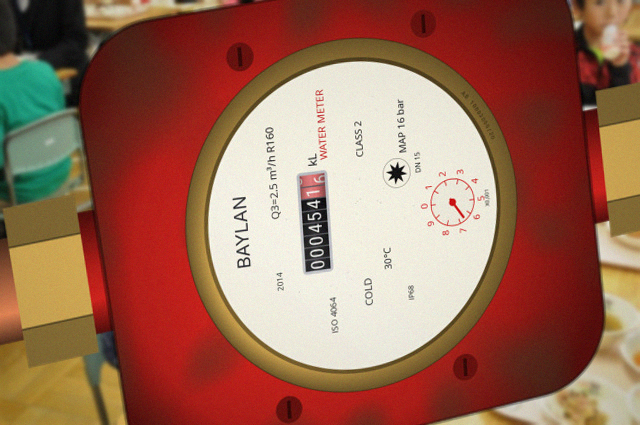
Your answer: 454.156 kL
